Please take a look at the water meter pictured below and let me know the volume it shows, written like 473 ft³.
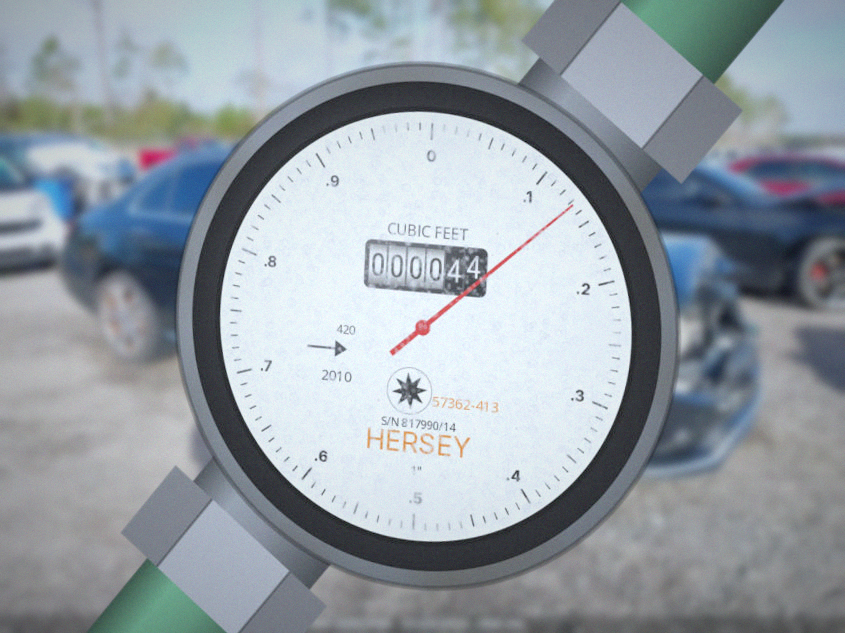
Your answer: 44.13 ft³
